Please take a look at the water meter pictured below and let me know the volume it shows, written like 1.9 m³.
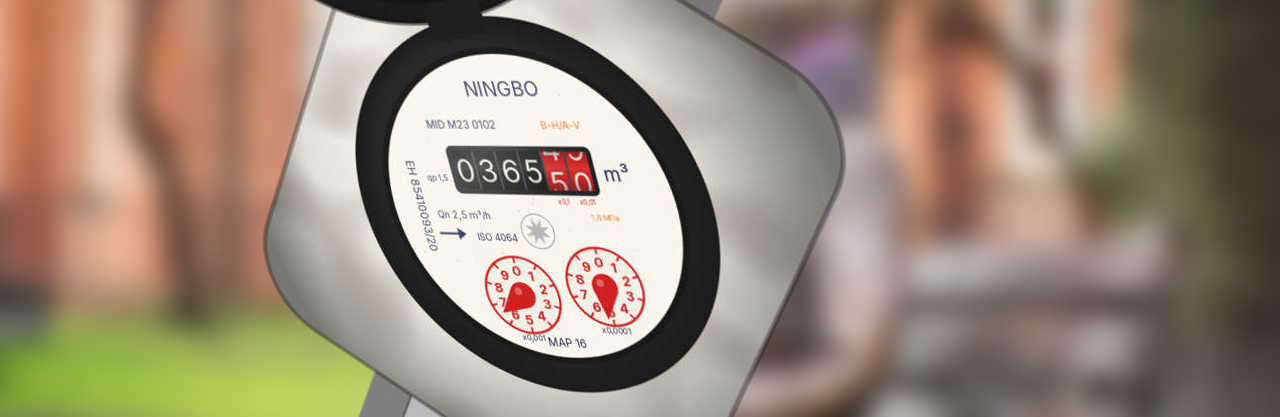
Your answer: 365.4965 m³
